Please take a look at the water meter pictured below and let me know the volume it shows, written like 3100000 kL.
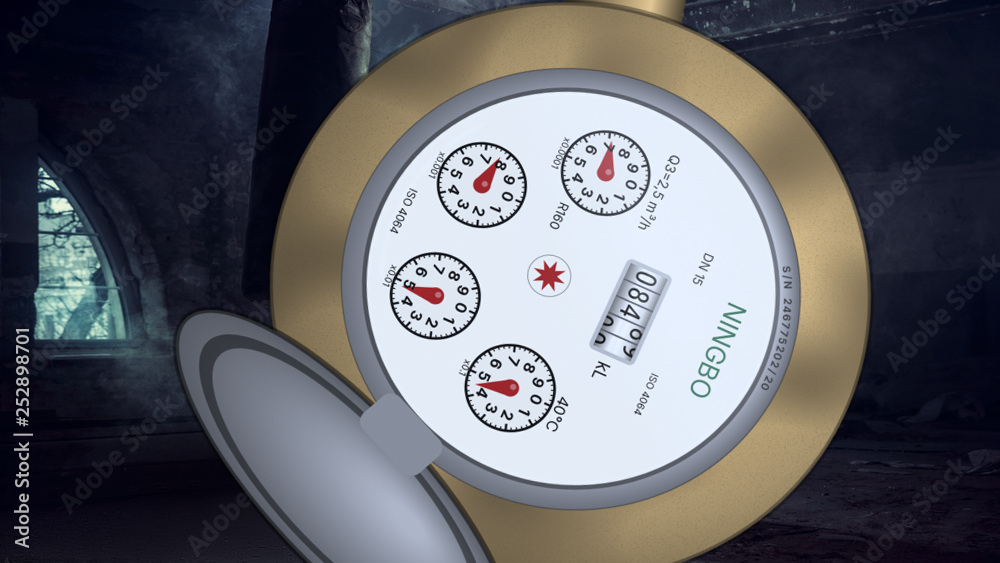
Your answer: 8489.4477 kL
